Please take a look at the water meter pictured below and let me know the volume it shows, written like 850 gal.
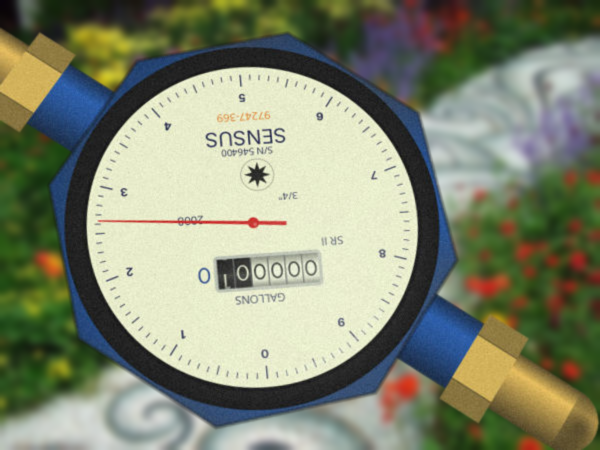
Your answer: 12.6 gal
